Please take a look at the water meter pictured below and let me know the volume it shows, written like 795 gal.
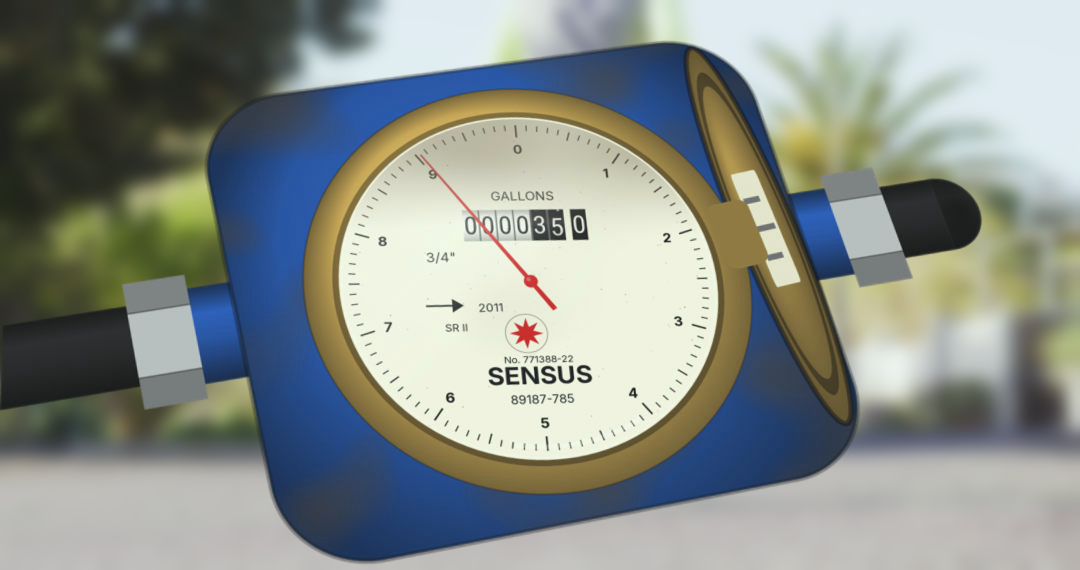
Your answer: 349.0 gal
